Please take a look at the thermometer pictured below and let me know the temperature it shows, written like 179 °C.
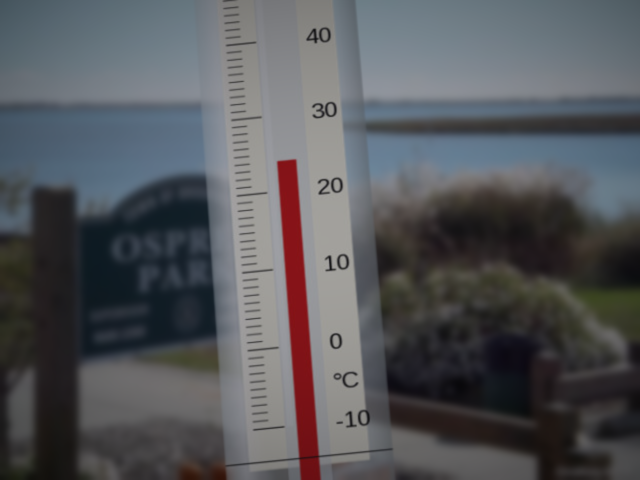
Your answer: 24 °C
